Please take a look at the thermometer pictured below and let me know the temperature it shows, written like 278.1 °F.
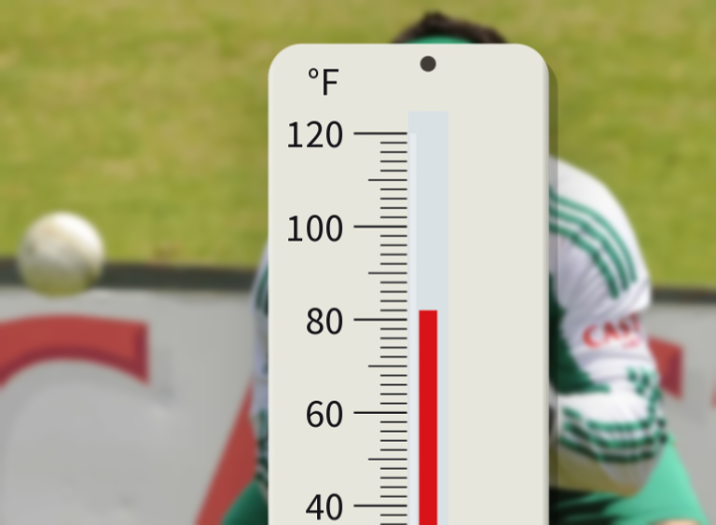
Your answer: 82 °F
